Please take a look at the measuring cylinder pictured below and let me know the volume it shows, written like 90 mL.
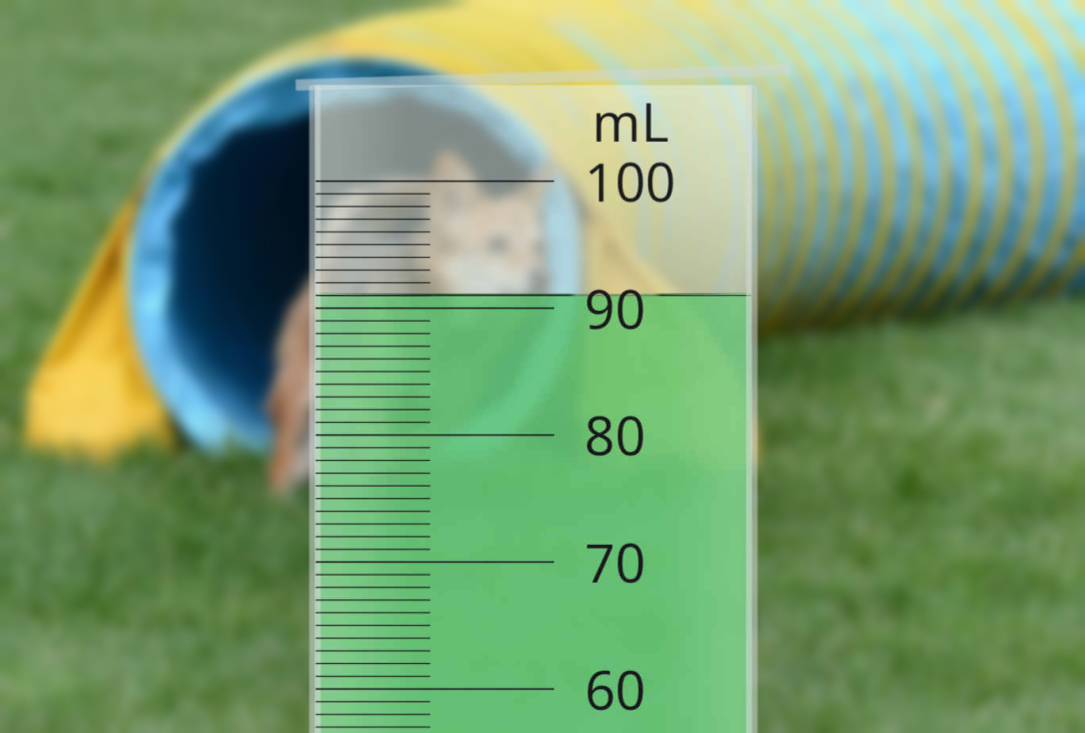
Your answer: 91 mL
